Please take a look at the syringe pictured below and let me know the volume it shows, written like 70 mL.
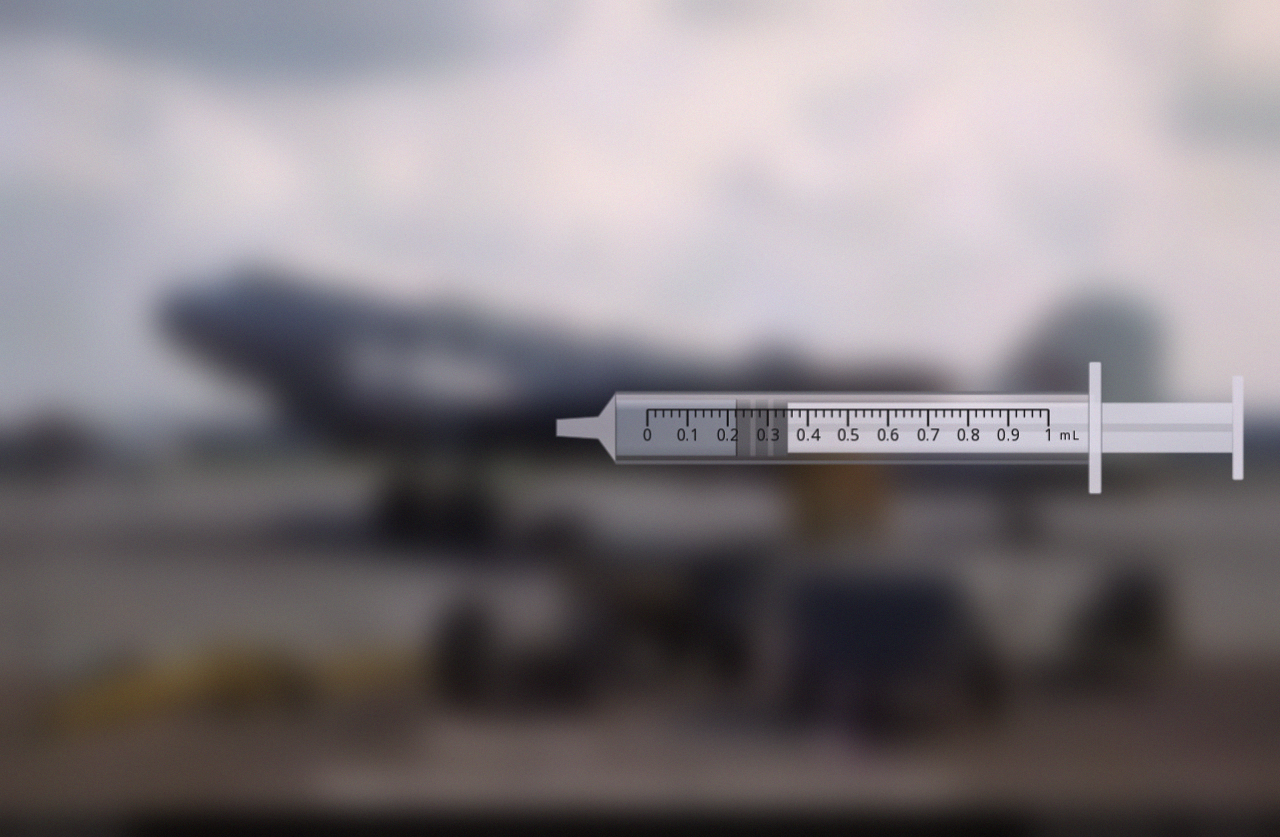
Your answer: 0.22 mL
